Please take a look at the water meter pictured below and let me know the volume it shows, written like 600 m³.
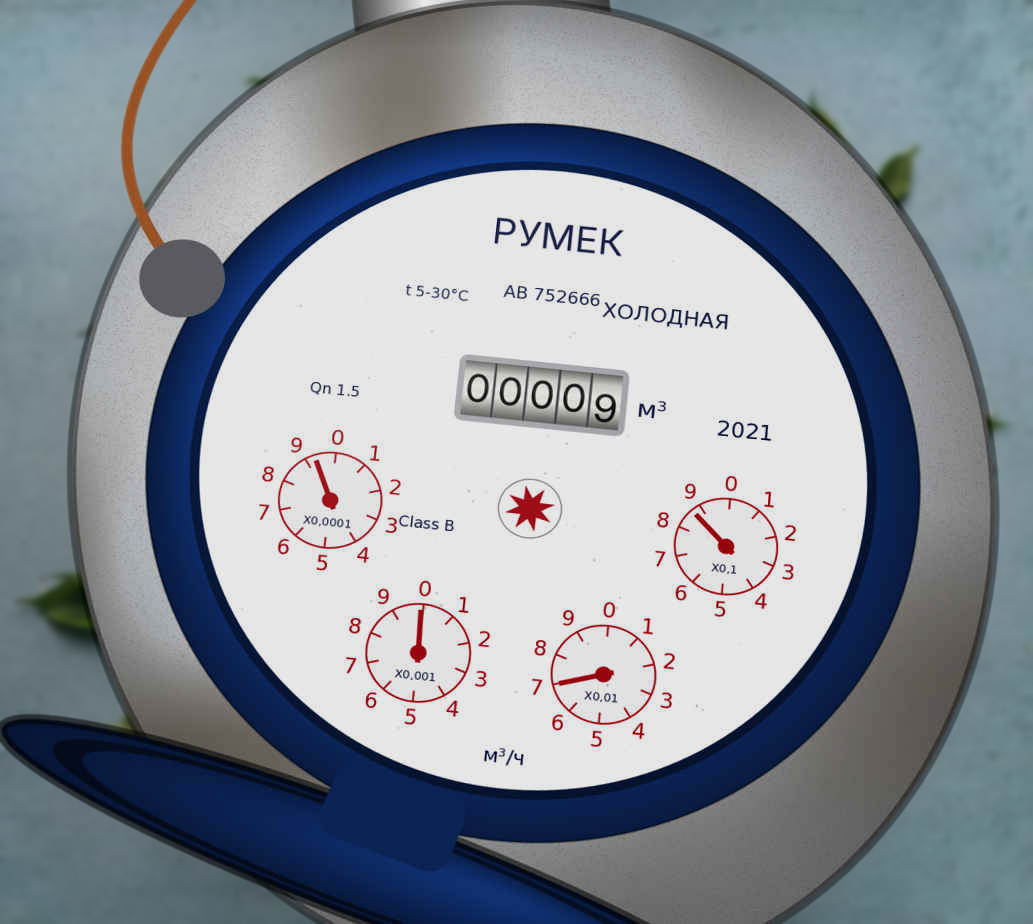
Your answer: 8.8699 m³
